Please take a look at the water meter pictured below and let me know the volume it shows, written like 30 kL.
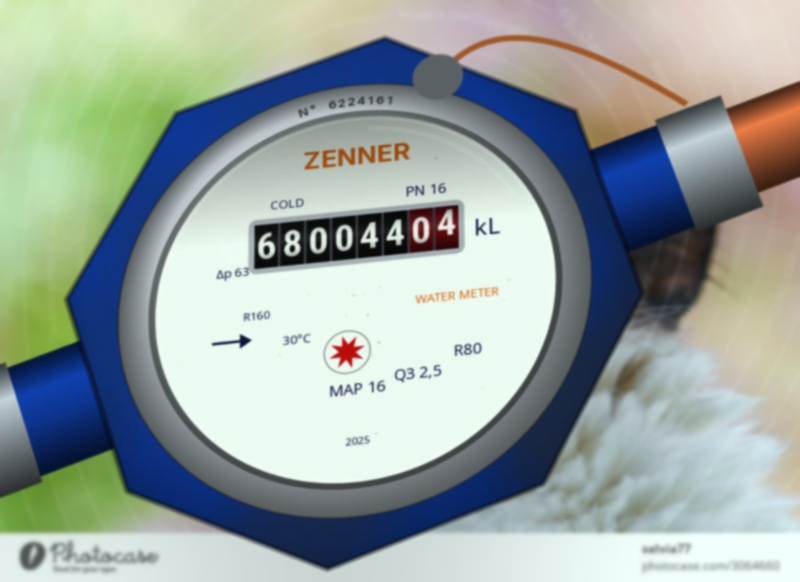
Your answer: 680044.04 kL
